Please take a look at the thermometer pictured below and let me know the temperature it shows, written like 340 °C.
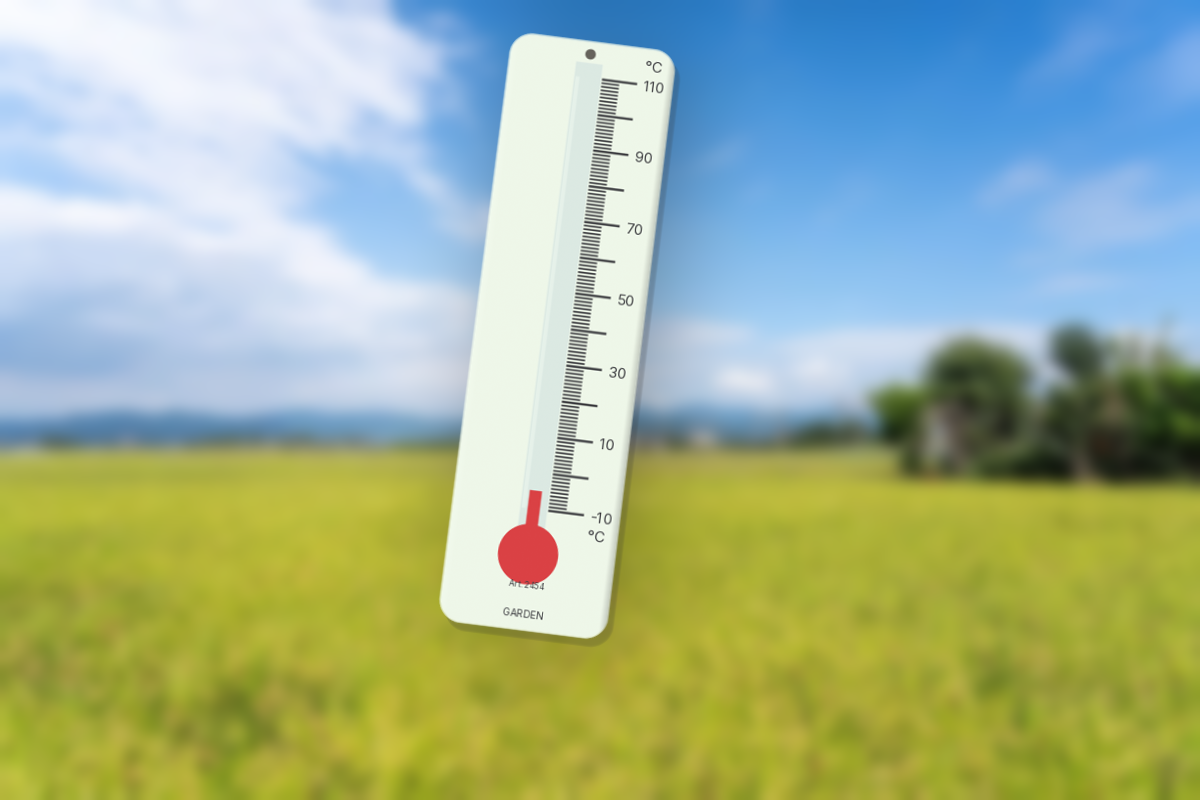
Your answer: -5 °C
